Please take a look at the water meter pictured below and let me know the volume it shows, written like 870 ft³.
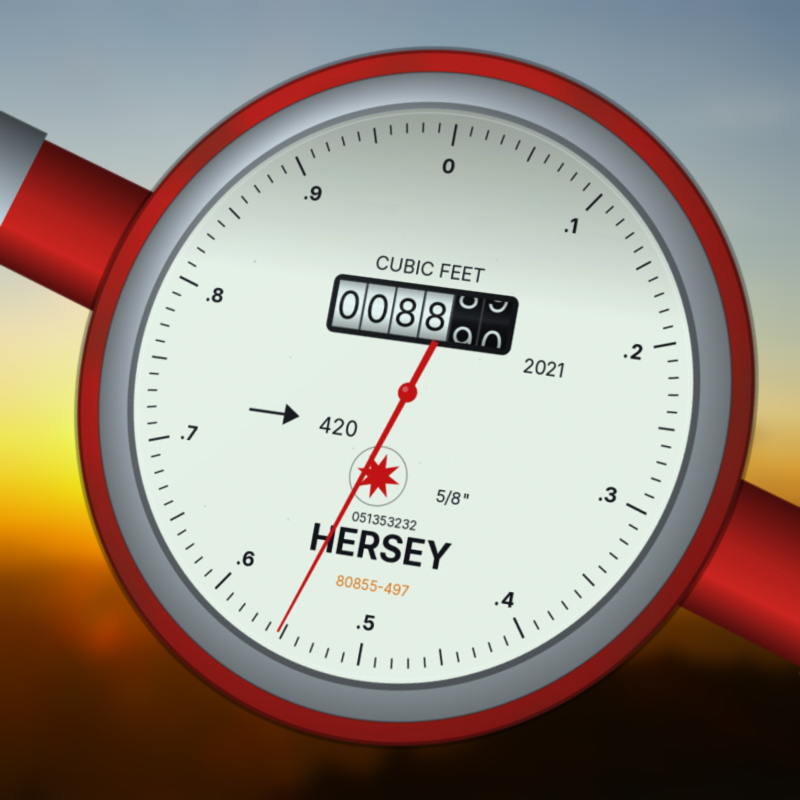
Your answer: 8889.55 ft³
